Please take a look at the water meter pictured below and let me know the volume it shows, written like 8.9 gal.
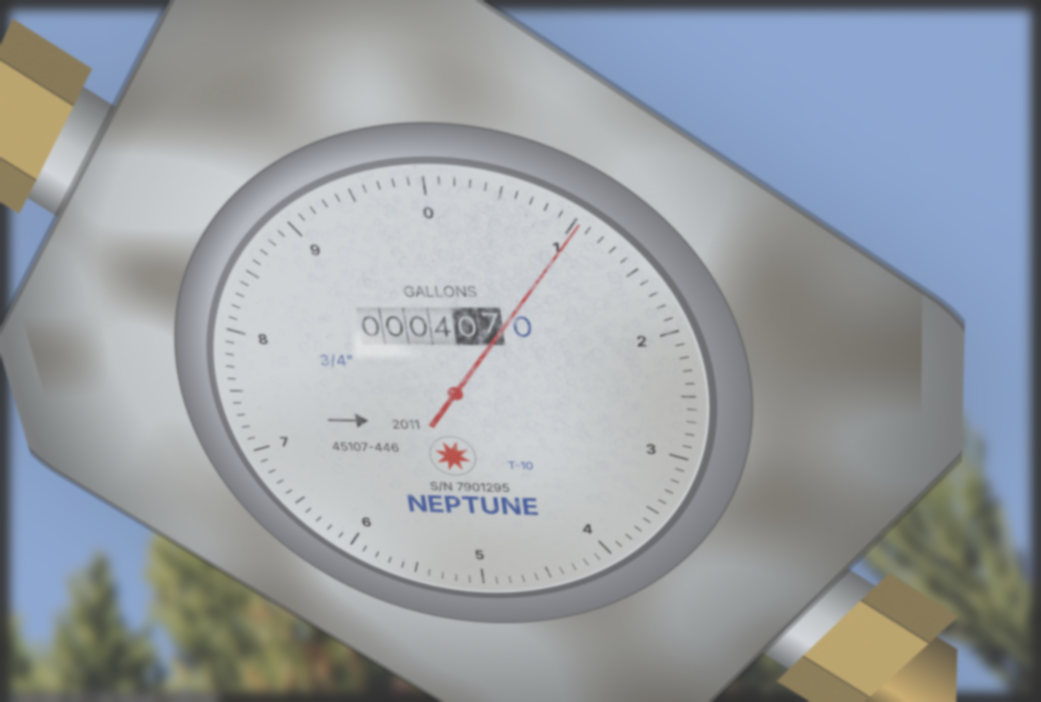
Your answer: 4071.0 gal
